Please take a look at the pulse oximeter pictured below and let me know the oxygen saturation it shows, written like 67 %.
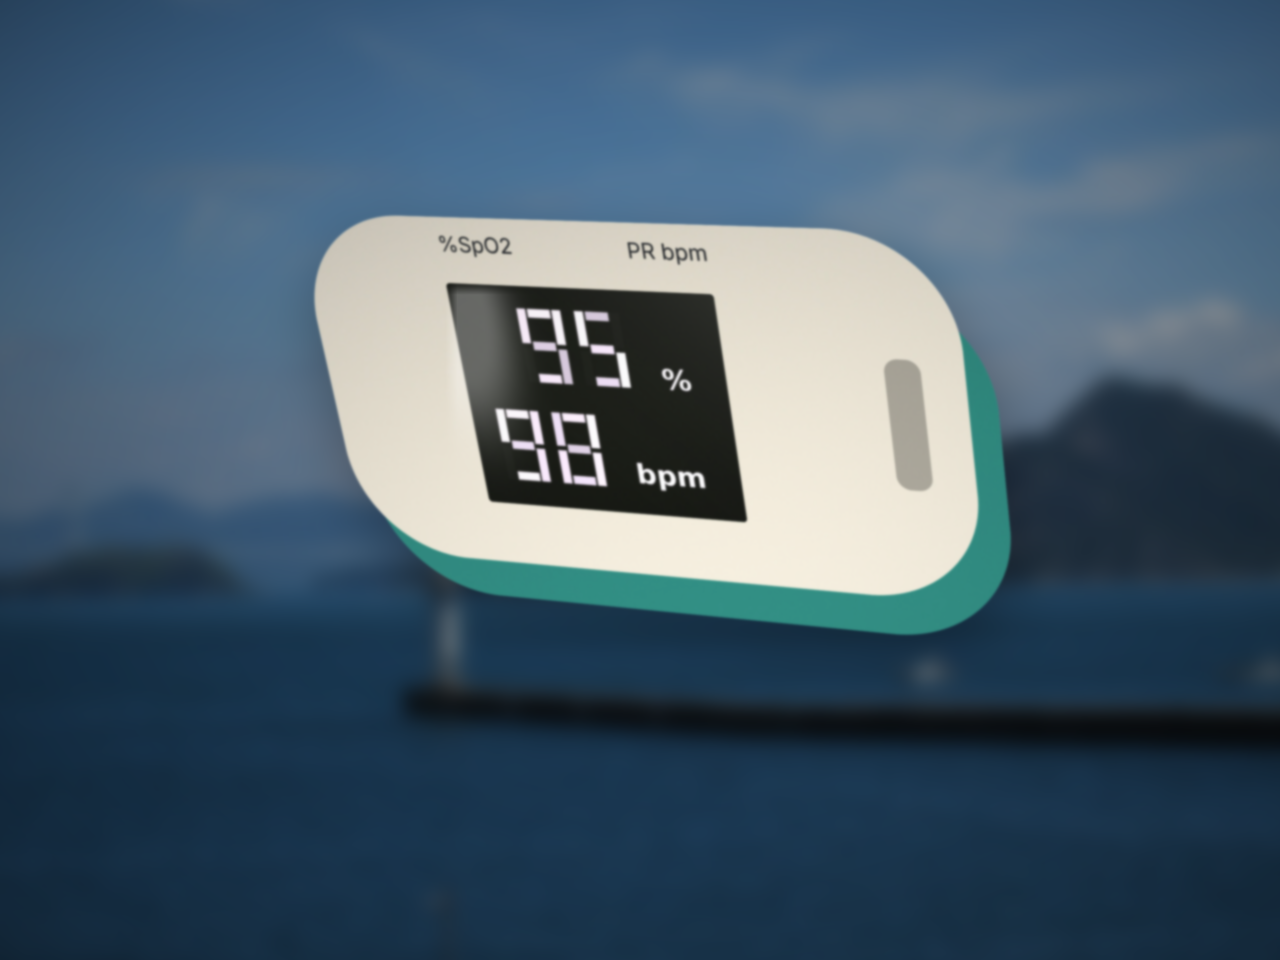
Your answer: 95 %
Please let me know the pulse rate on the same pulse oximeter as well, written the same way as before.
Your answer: 98 bpm
